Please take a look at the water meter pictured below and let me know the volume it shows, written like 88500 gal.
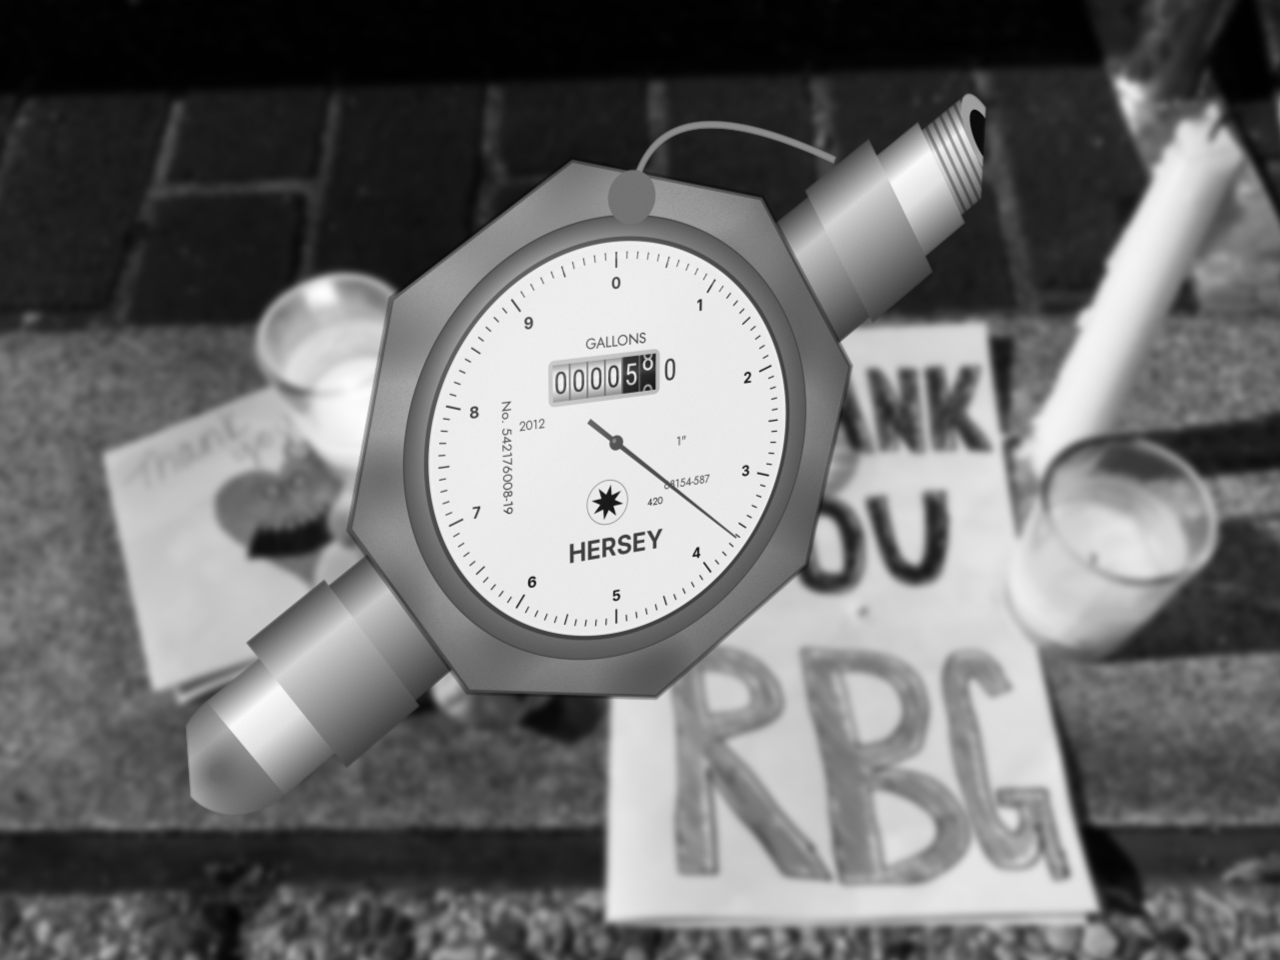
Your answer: 583.6 gal
